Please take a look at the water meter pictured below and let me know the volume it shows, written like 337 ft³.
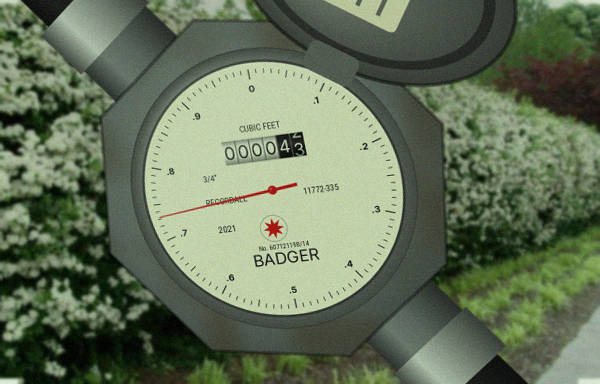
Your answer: 42.73 ft³
